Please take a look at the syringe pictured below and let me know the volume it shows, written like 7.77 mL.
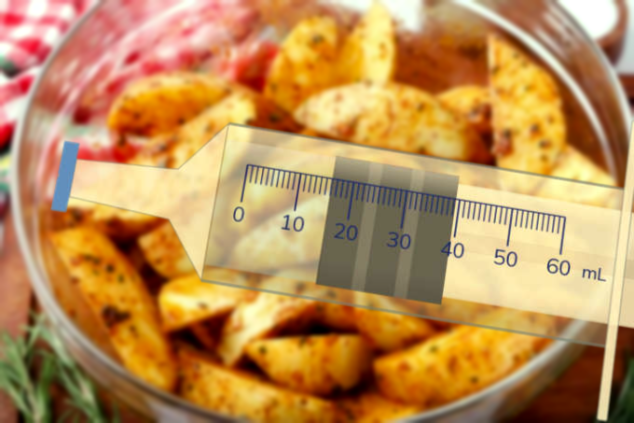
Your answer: 16 mL
